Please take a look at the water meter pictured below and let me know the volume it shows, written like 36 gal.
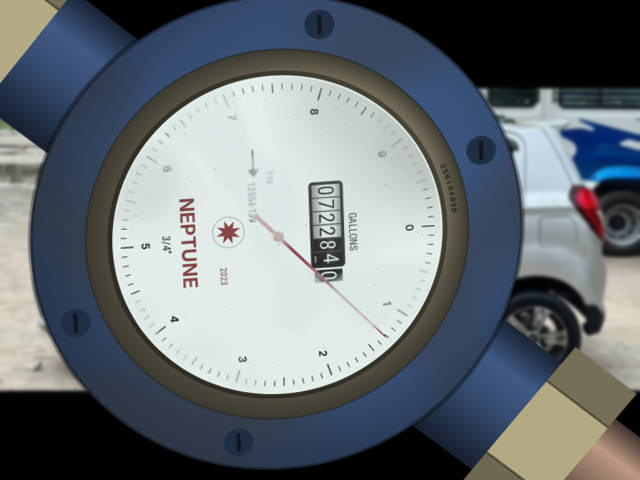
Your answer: 722841.3 gal
